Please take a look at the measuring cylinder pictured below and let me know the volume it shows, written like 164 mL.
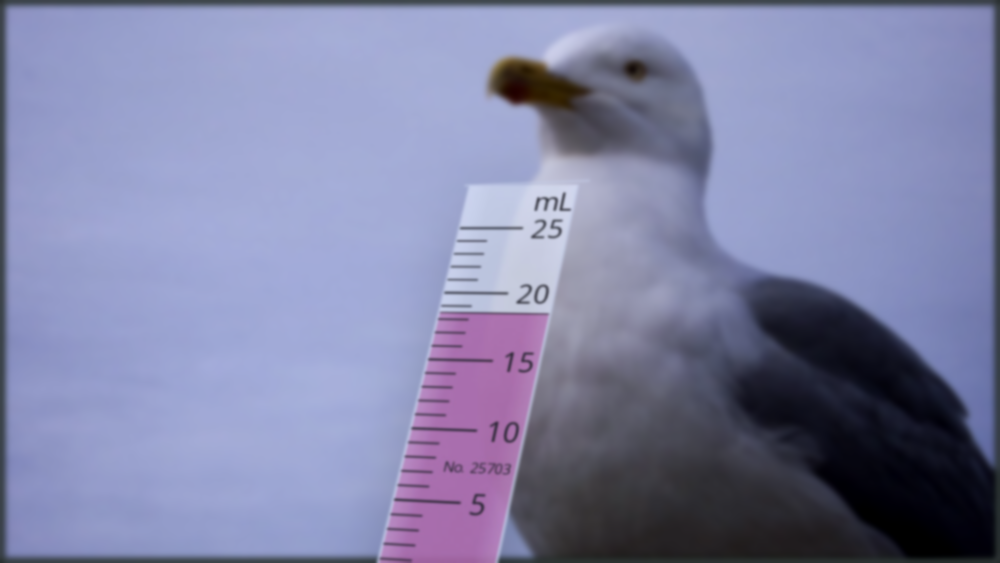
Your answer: 18.5 mL
